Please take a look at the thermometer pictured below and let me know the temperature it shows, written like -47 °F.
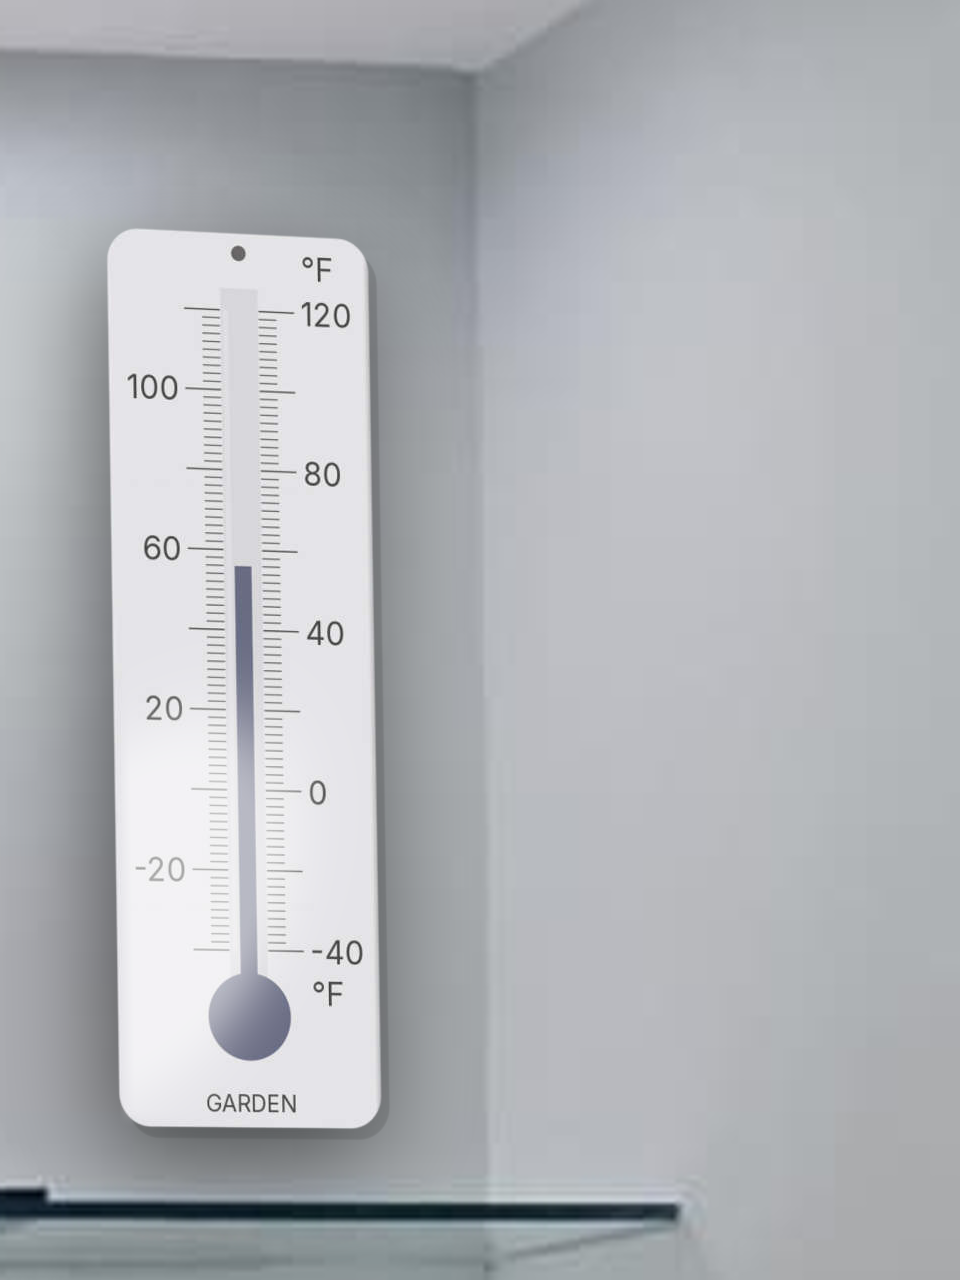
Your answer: 56 °F
